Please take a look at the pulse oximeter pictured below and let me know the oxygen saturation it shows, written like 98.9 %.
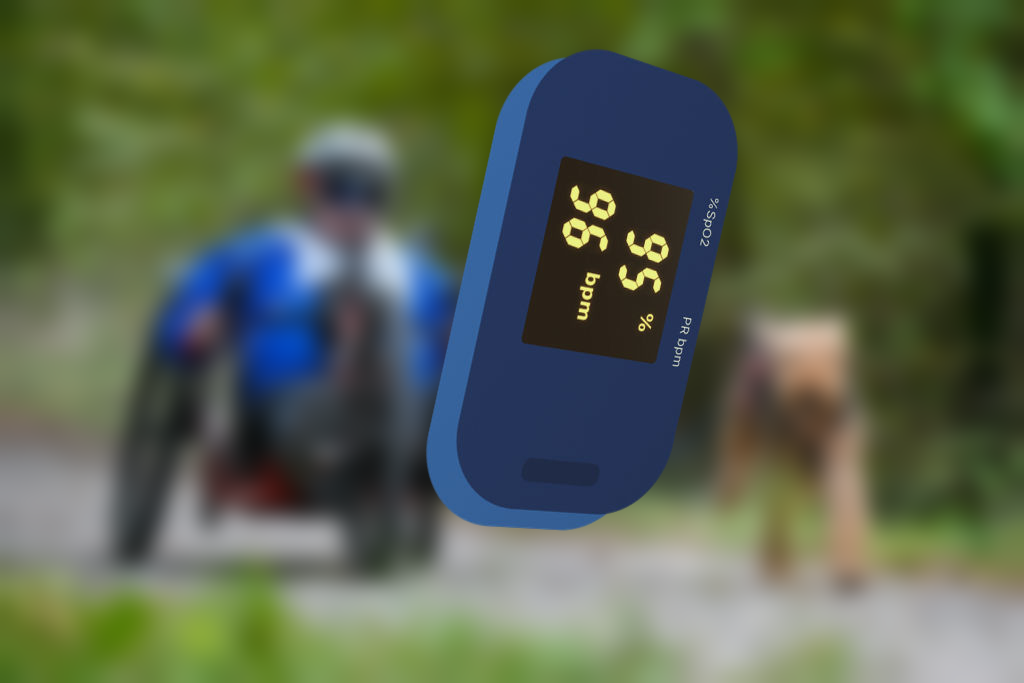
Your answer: 95 %
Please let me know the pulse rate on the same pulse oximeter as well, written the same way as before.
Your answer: 96 bpm
